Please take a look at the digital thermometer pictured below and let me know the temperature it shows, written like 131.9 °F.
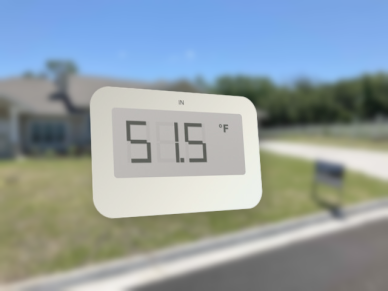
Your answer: 51.5 °F
